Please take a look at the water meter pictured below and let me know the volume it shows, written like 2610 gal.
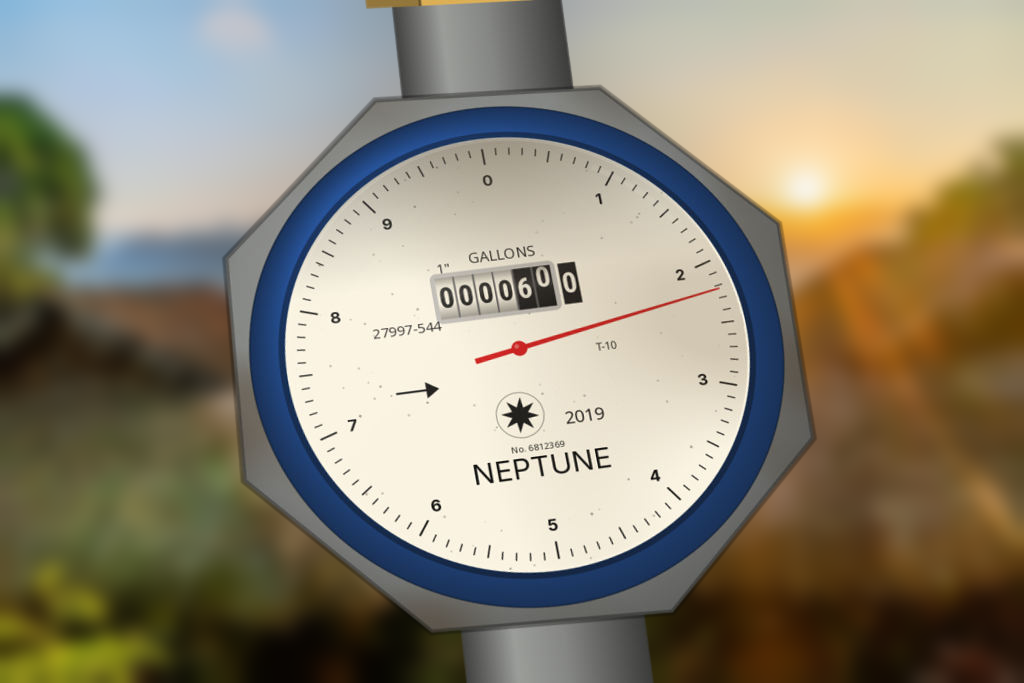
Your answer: 602.2 gal
